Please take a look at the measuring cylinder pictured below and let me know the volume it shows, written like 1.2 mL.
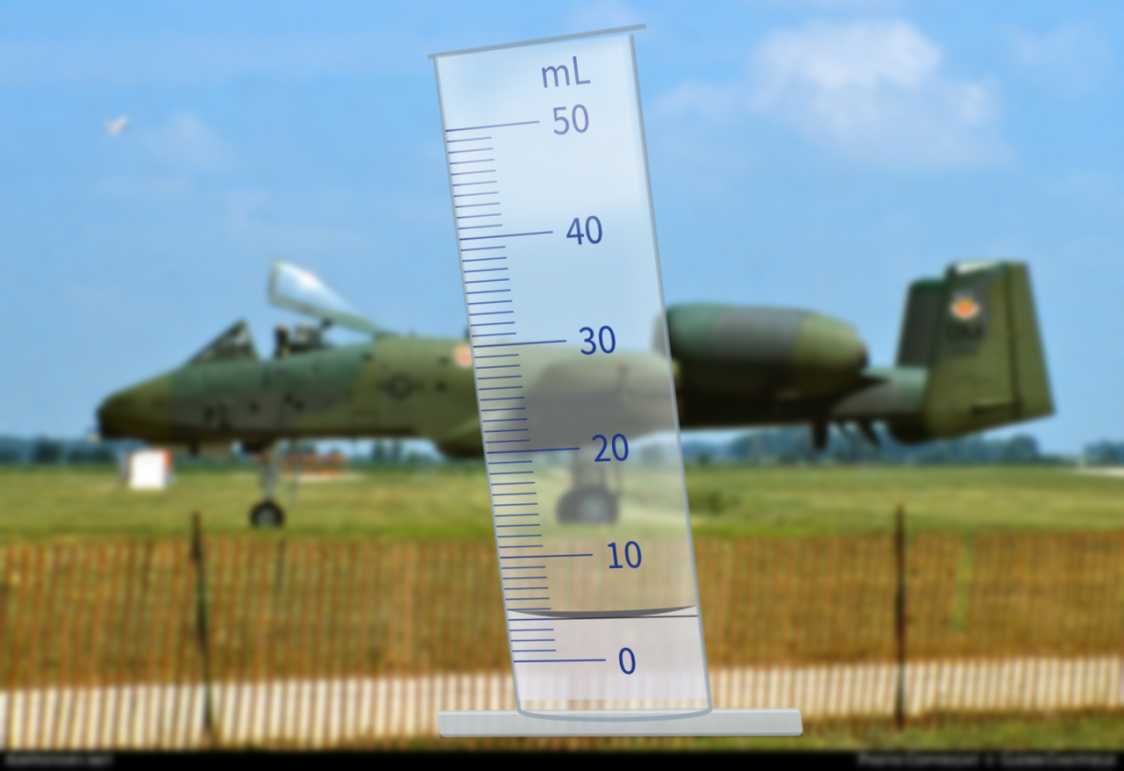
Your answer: 4 mL
